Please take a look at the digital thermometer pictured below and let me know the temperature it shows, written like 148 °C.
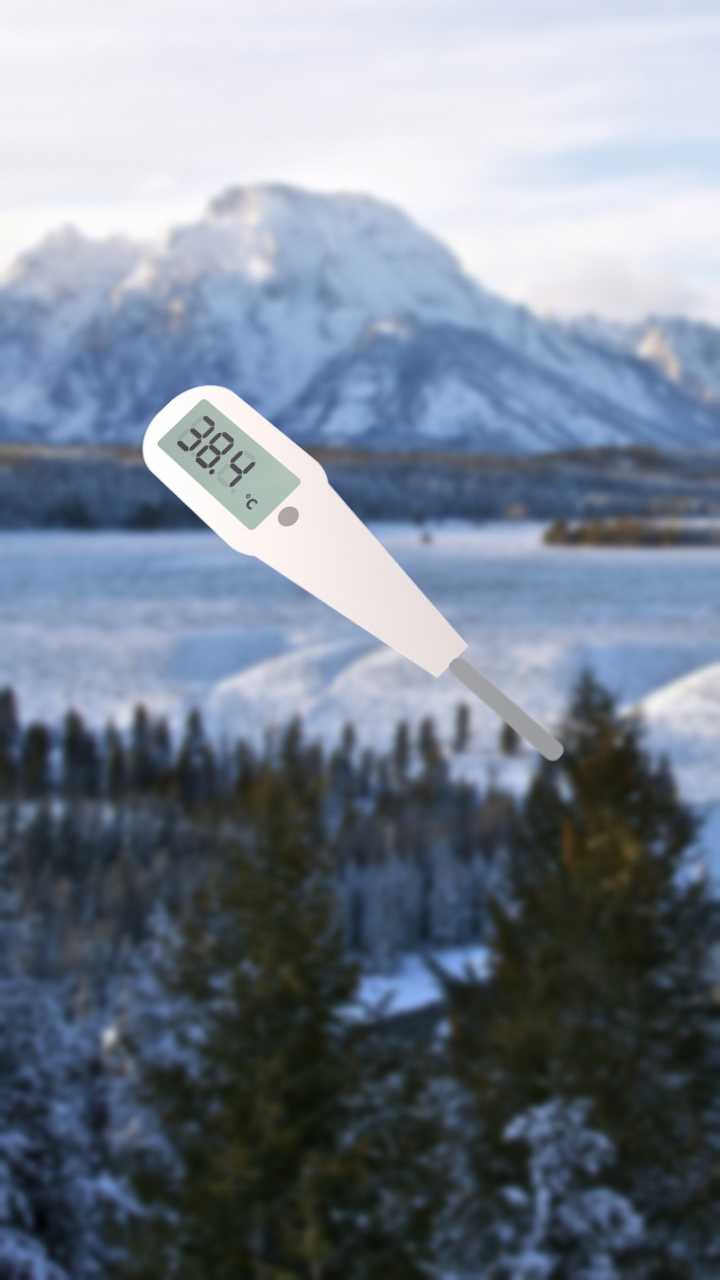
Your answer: 38.4 °C
